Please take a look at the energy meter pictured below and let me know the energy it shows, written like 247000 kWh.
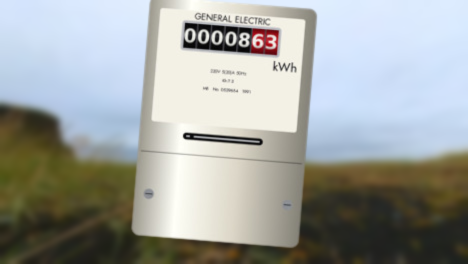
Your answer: 8.63 kWh
